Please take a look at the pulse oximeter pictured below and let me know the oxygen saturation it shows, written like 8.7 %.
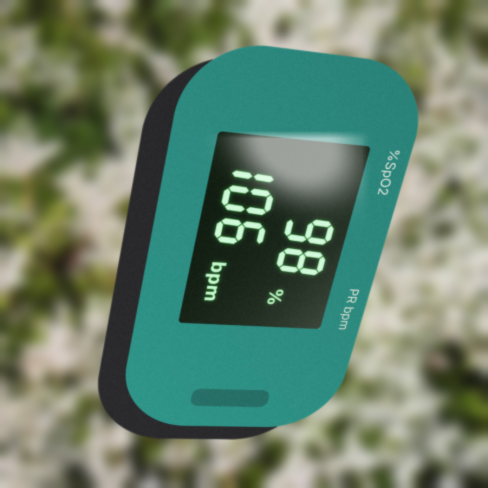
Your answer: 98 %
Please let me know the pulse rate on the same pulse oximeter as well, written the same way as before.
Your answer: 106 bpm
